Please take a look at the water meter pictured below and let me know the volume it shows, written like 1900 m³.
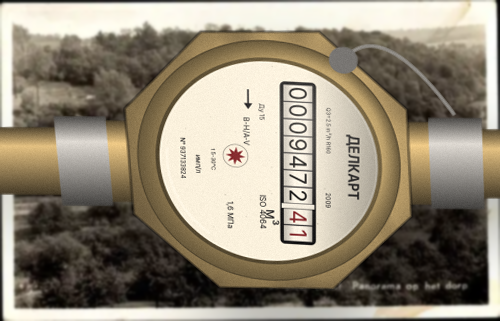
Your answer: 9472.41 m³
